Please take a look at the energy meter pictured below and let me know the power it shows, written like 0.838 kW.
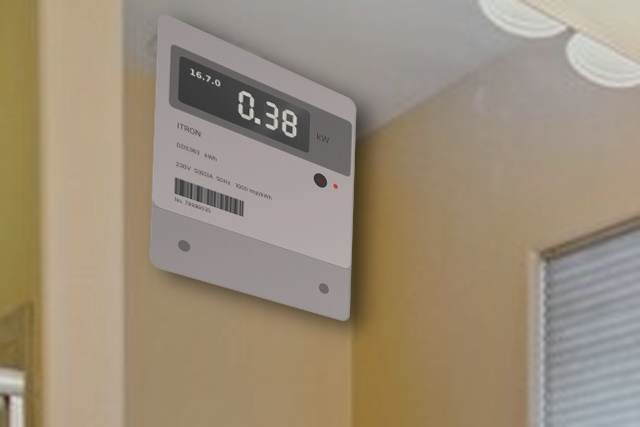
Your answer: 0.38 kW
